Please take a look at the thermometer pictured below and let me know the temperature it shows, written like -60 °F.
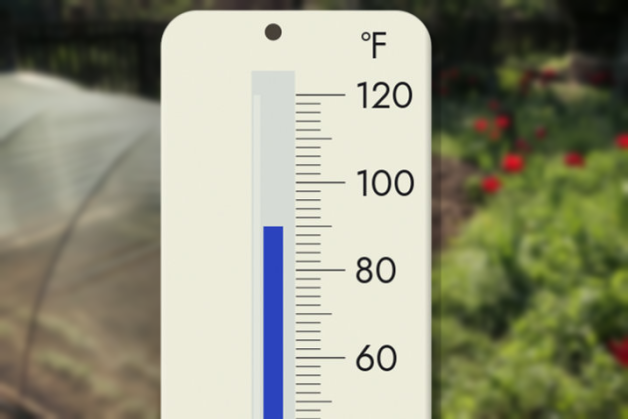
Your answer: 90 °F
